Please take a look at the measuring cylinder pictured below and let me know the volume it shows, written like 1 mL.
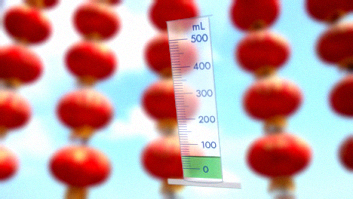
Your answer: 50 mL
